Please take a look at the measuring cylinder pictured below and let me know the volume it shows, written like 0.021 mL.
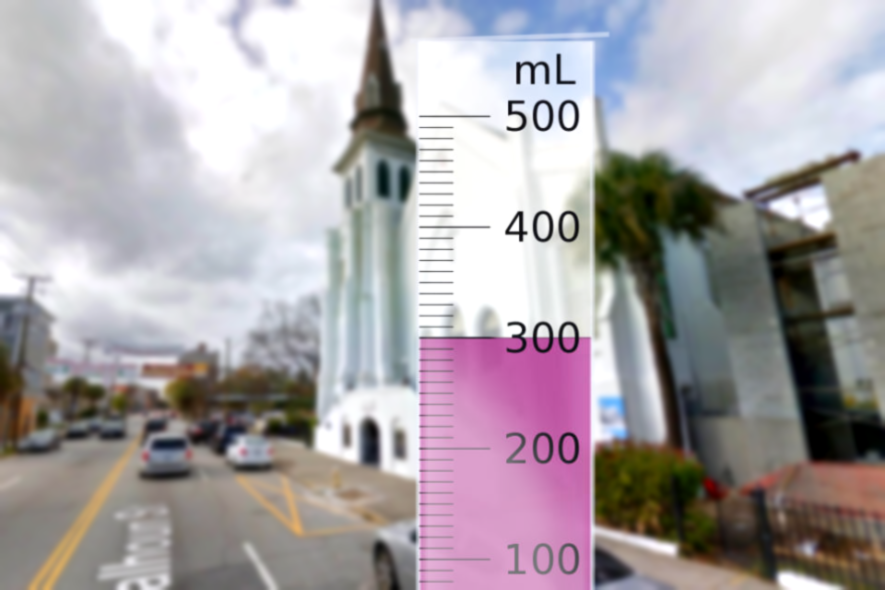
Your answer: 300 mL
